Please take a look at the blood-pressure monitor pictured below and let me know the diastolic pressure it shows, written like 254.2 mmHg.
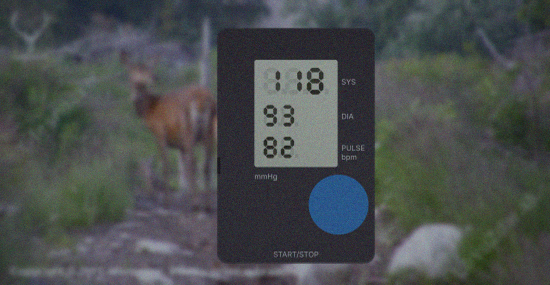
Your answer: 93 mmHg
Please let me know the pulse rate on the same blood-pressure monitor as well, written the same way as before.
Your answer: 82 bpm
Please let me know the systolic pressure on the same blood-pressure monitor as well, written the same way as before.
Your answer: 118 mmHg
